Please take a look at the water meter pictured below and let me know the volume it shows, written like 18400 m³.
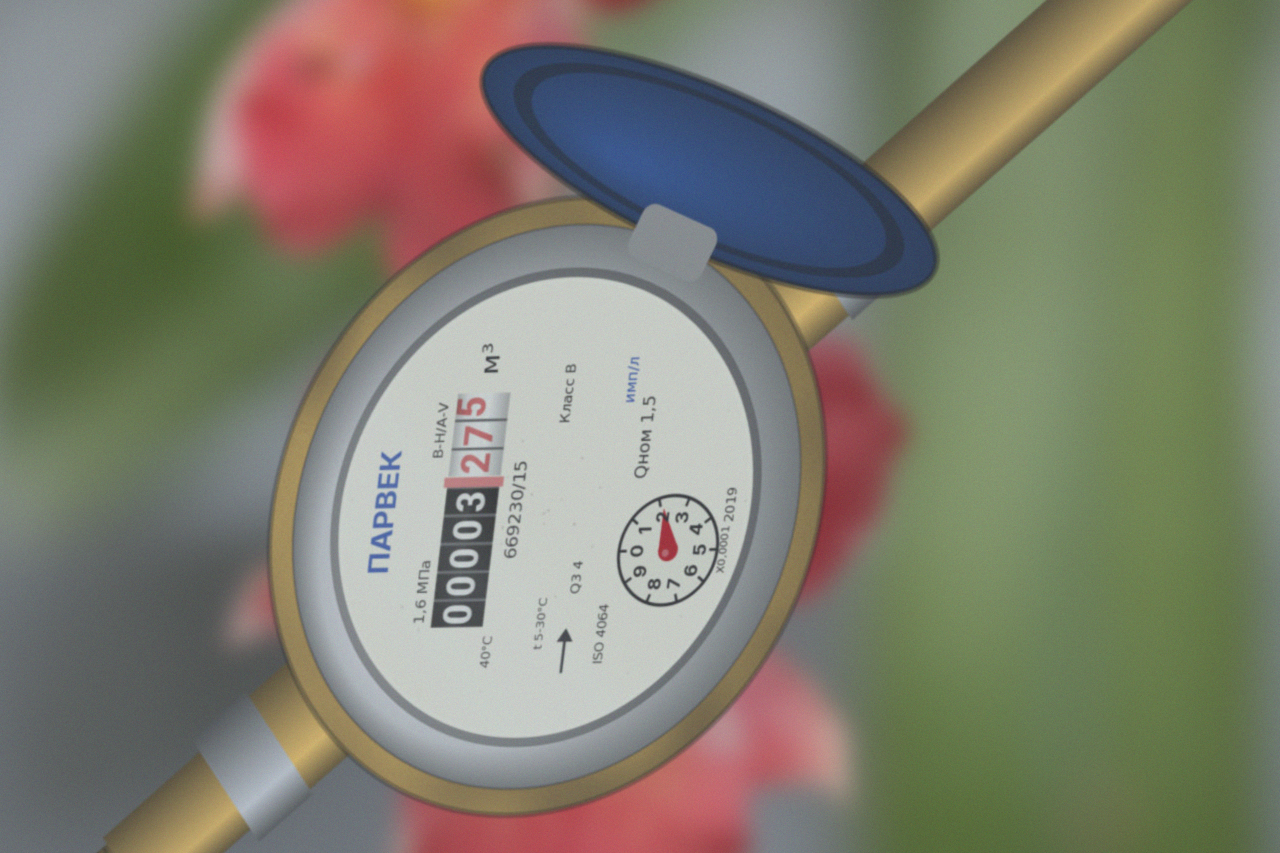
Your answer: 3.2752 m³
